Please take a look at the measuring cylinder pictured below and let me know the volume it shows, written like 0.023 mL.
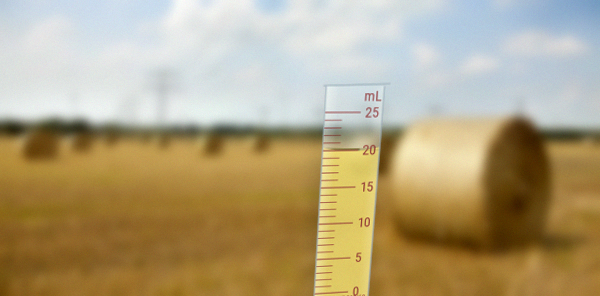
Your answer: 20 mL
